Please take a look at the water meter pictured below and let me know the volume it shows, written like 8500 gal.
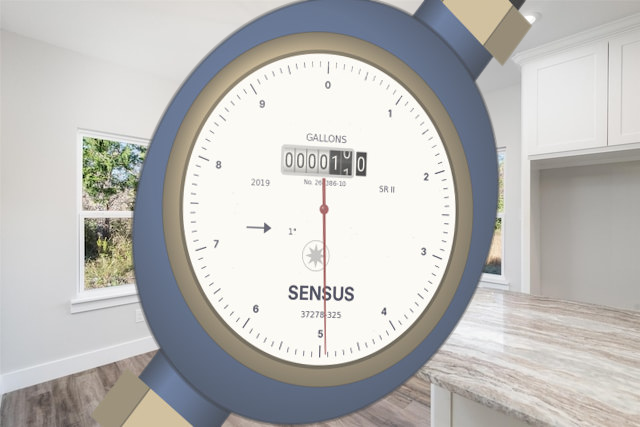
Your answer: 104.9 gal
